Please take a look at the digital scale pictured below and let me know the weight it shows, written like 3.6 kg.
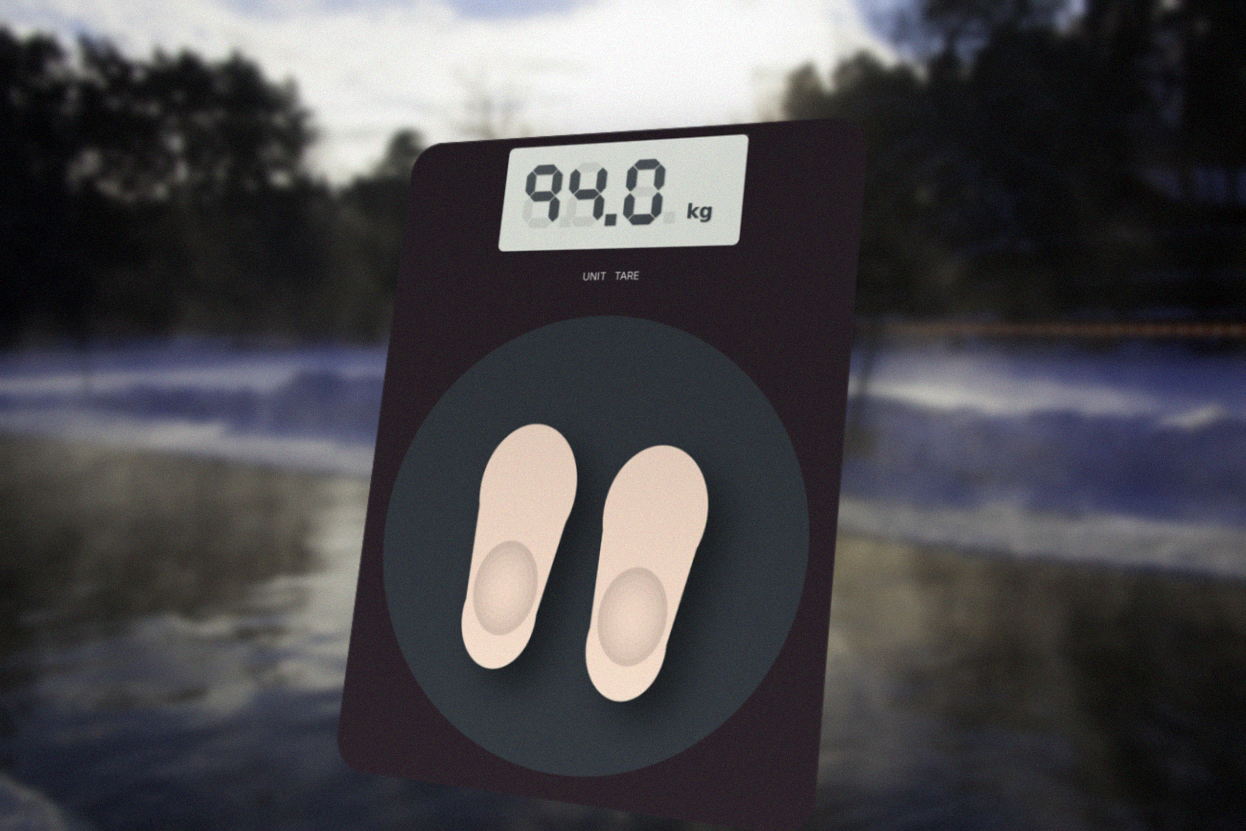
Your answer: 94.0 kg
